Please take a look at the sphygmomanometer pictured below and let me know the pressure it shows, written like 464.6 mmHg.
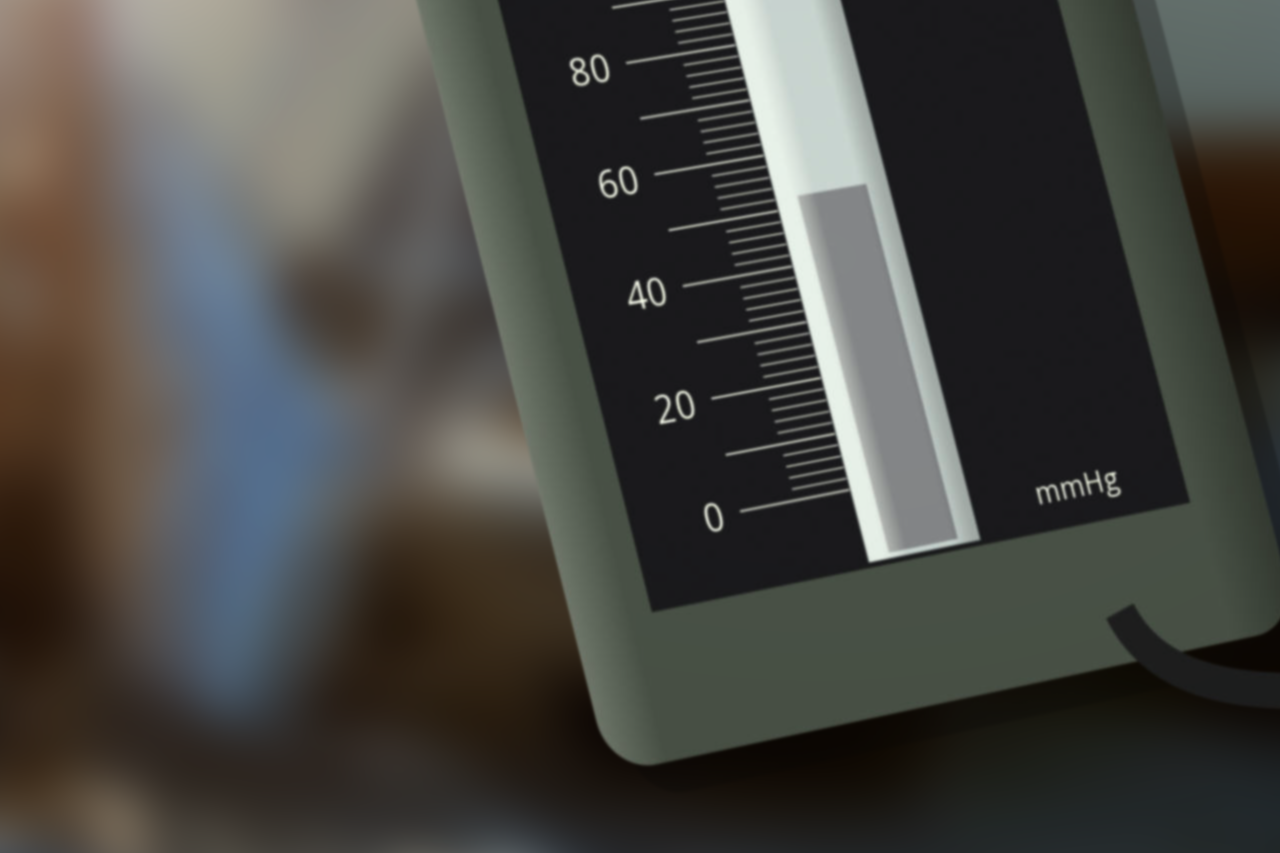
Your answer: 52 mmHg
